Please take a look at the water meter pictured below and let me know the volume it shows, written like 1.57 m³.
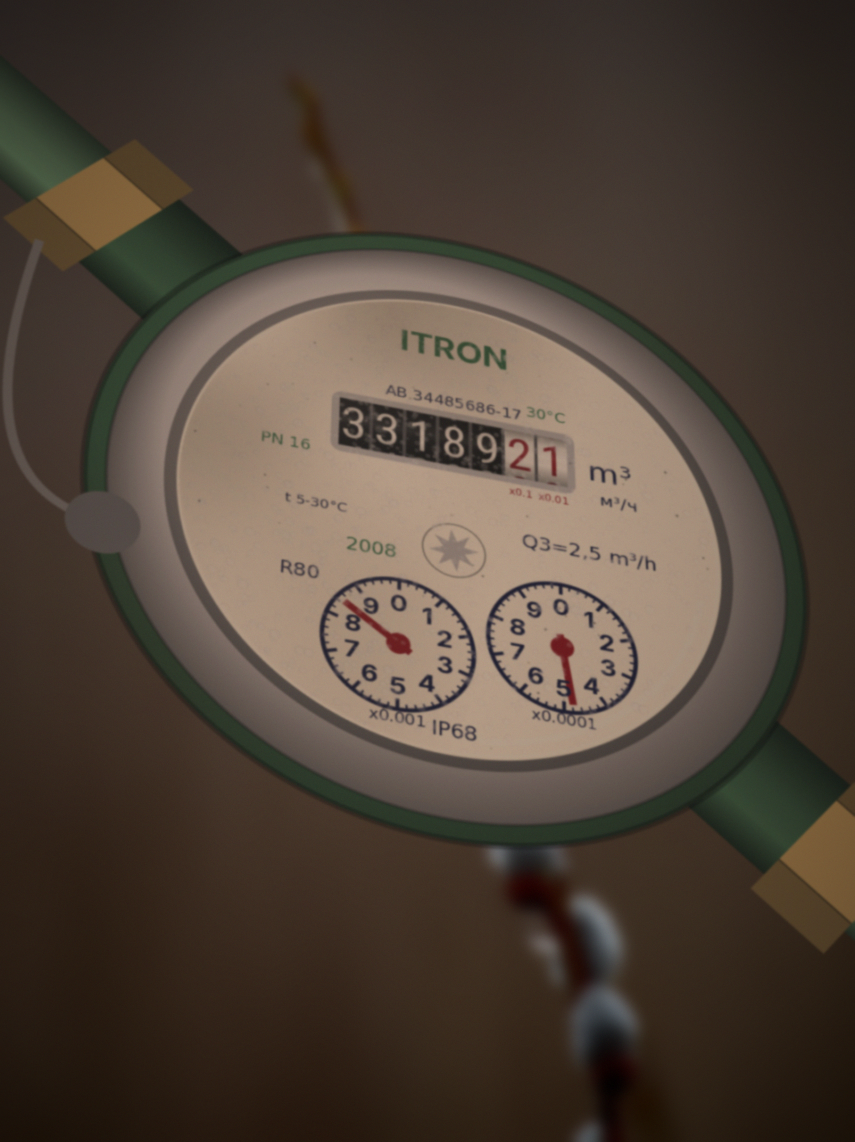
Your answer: 33189.2184 m³
